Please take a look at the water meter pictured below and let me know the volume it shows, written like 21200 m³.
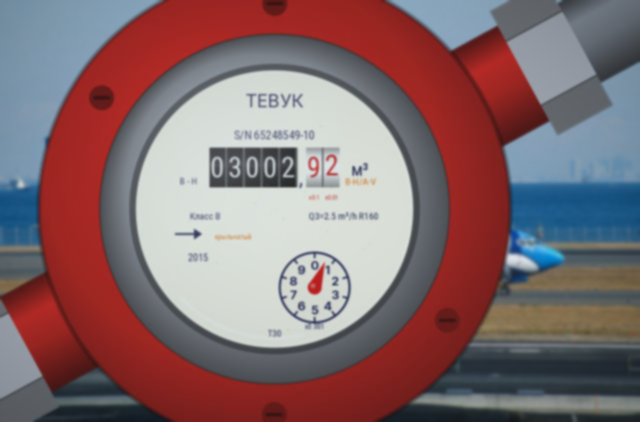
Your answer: 3002.920 m³
